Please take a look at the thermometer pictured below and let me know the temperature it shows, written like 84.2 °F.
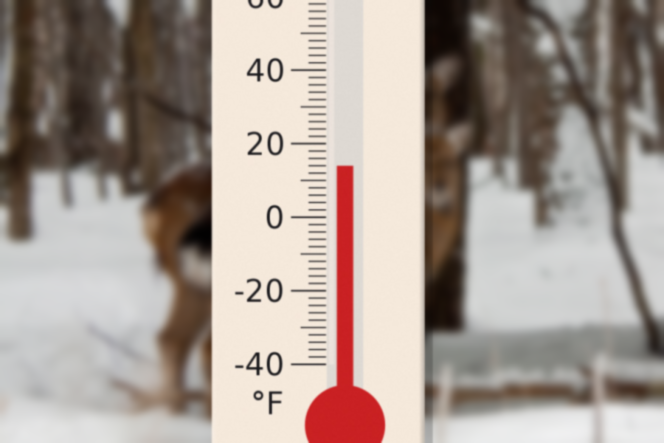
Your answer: 14 °F
